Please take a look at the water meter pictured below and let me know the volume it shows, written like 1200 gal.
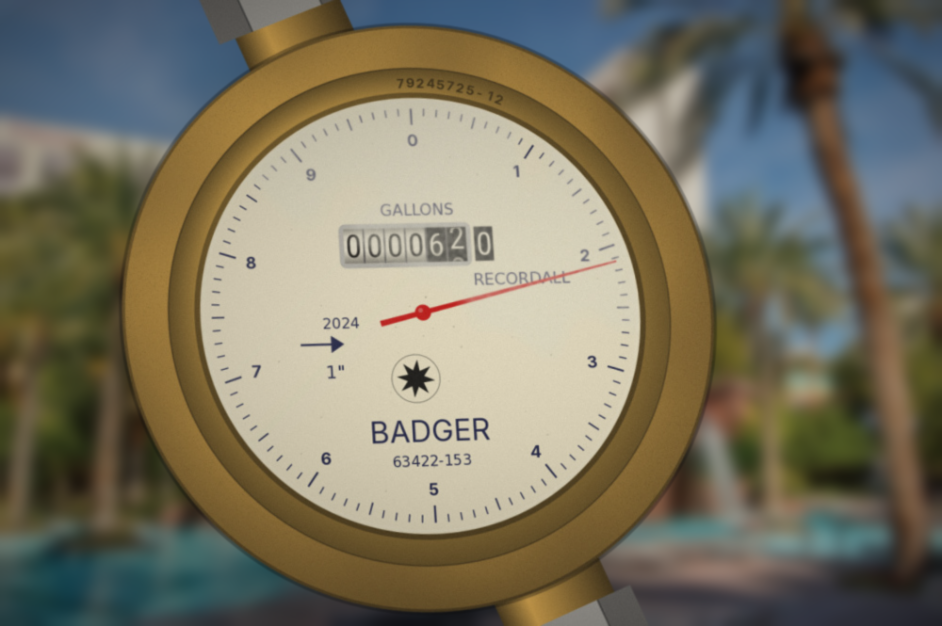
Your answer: 622.1 gal
